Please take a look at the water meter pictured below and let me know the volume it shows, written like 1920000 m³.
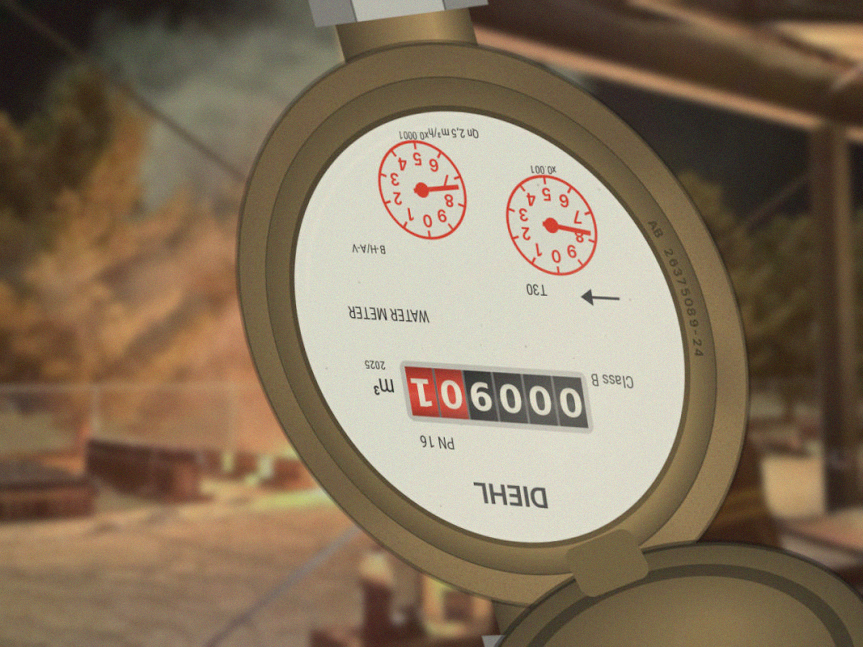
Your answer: 9.0177 m³
